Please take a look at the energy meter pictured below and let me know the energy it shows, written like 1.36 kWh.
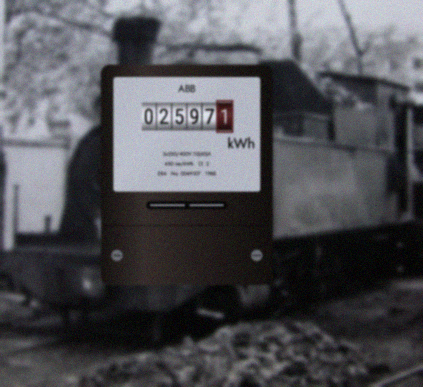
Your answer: 2597.1 kWh
